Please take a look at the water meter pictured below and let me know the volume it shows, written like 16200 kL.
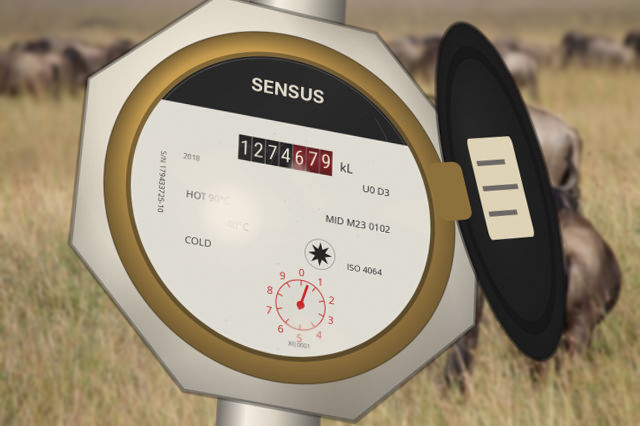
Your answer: 1274.6790 kL
